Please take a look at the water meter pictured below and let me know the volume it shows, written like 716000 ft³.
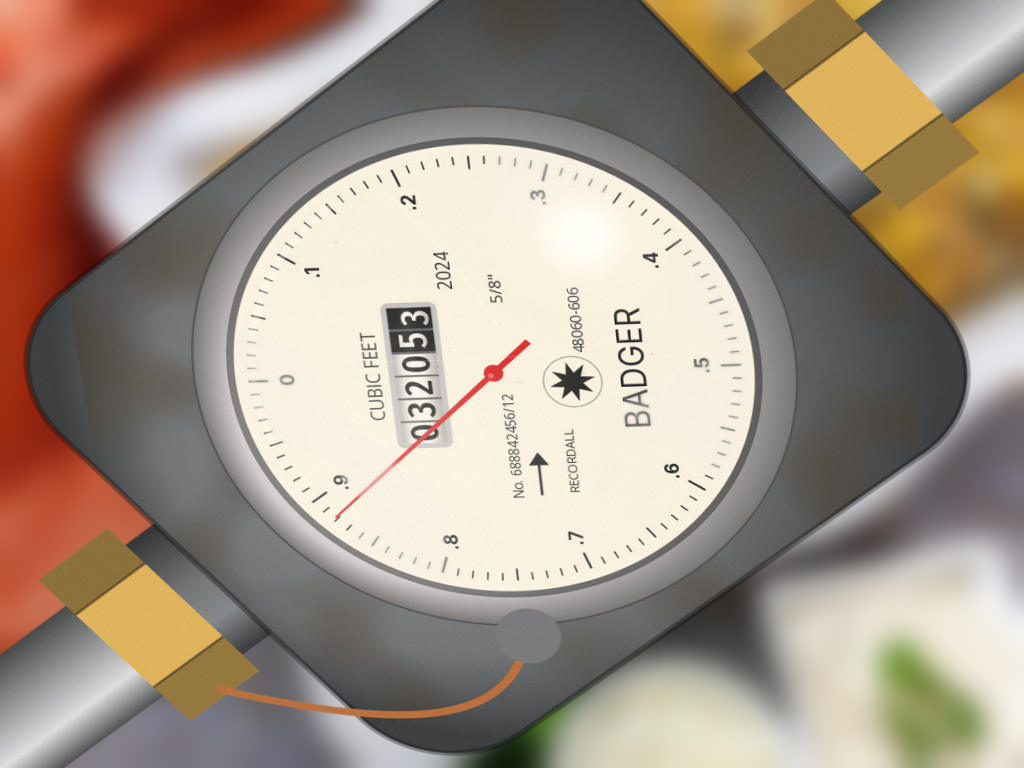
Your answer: 32052.88 ft³
